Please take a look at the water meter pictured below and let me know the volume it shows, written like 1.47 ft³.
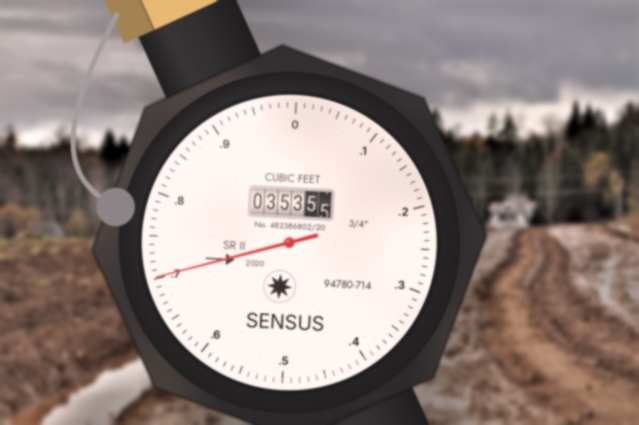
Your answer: 35354.70 ft³
